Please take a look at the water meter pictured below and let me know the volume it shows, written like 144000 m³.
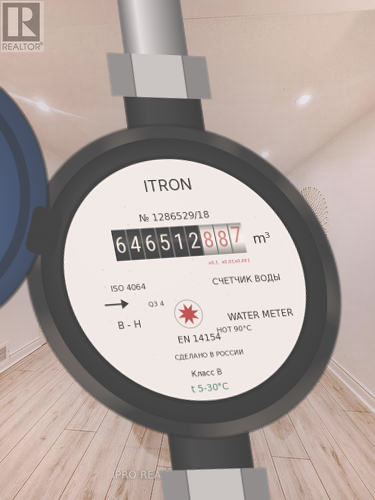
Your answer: 646512.887 m³
